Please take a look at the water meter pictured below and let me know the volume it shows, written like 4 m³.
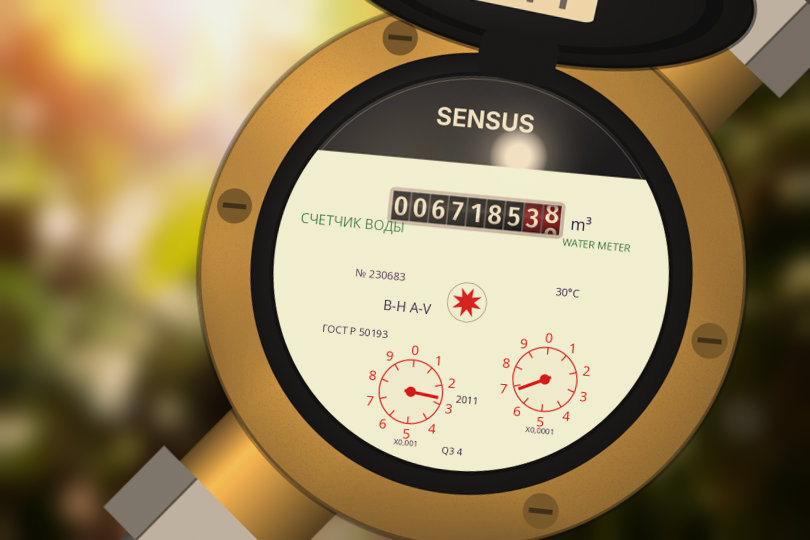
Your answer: 67185.3826 m³
